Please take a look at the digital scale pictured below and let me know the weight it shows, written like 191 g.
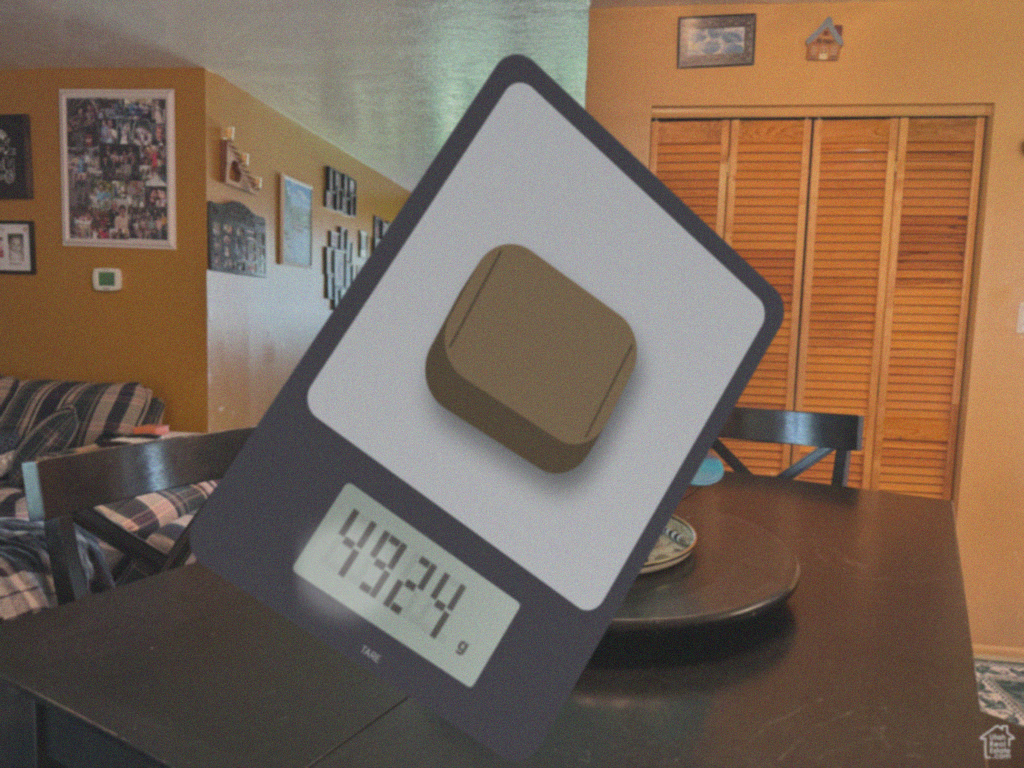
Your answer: 4924 g
